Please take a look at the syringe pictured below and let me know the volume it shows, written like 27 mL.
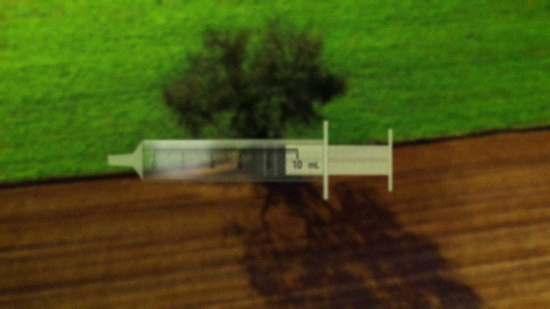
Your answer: 7 mL
